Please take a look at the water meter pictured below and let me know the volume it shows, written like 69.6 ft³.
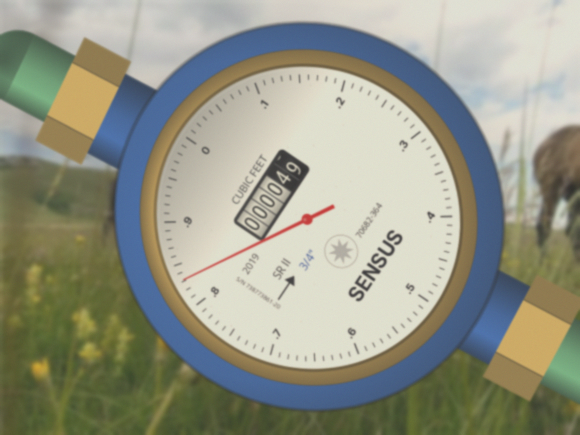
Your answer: 48.83 ft³
